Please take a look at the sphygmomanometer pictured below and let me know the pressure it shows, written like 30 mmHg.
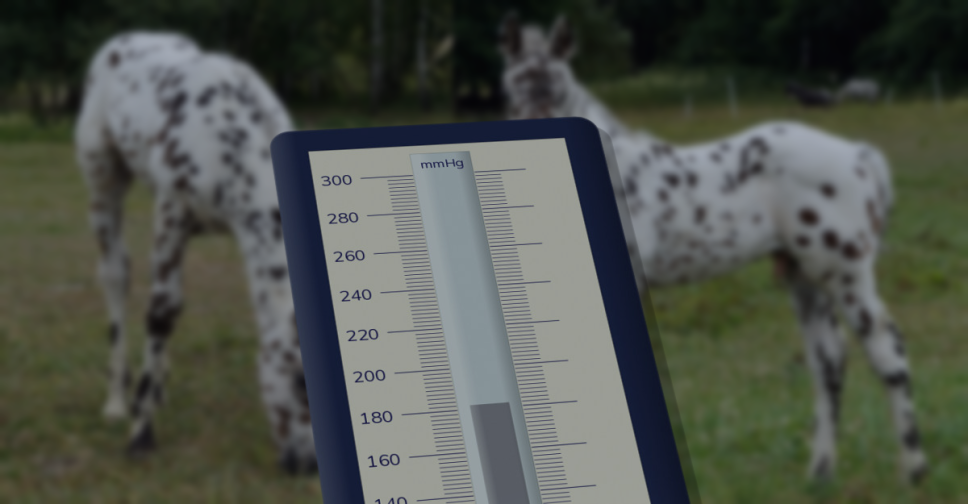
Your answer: 182 mmHg
